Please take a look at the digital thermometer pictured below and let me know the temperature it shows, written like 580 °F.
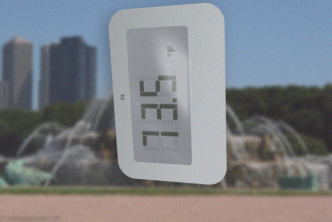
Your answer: 73.5 °F
